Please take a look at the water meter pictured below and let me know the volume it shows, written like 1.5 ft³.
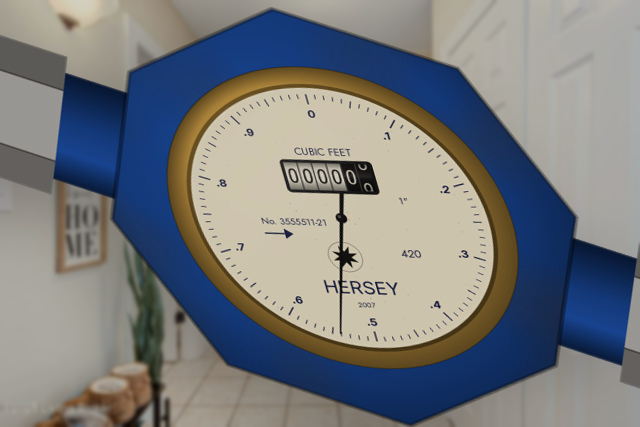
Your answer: 8.54 ft³
